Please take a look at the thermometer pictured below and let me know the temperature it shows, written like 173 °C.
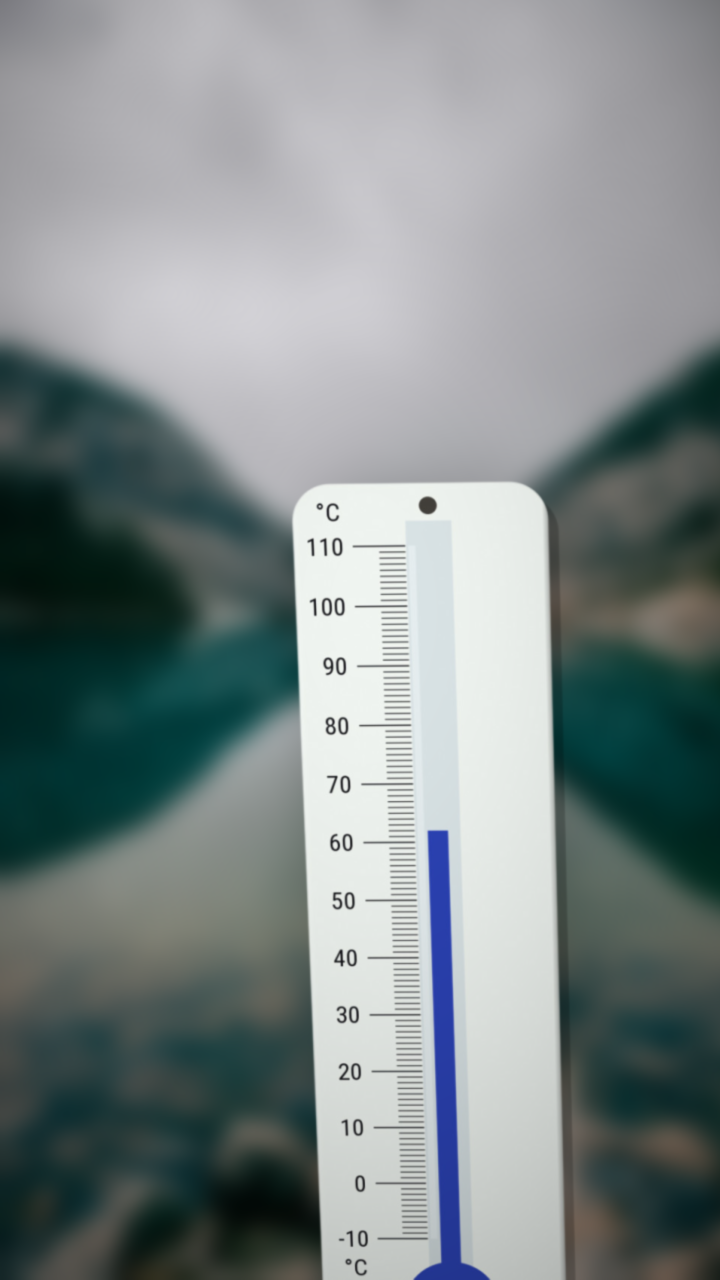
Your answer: 62 °C
